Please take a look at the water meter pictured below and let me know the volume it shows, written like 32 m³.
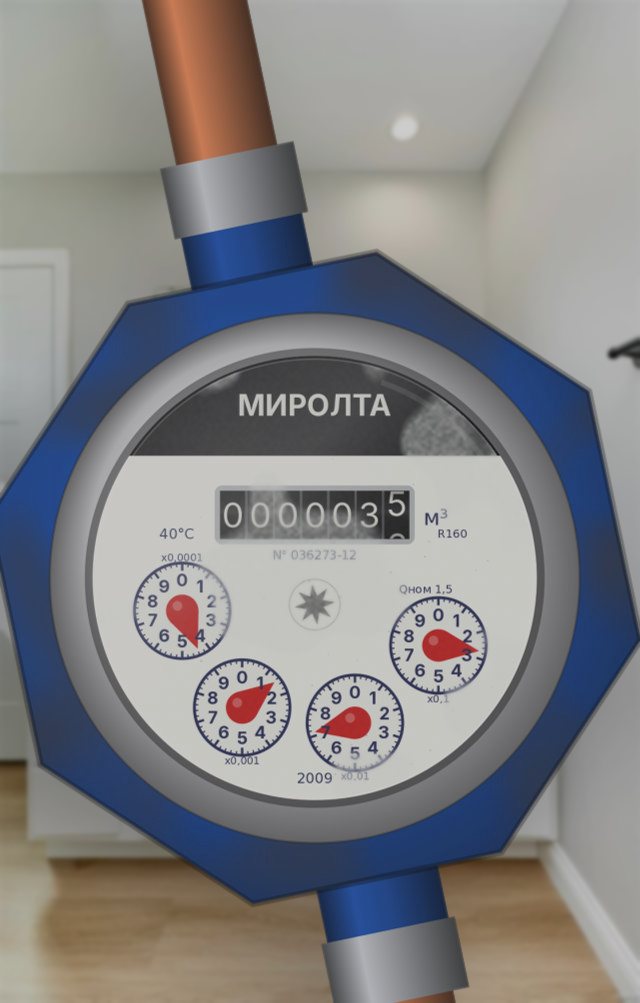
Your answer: 35.2714 m³
